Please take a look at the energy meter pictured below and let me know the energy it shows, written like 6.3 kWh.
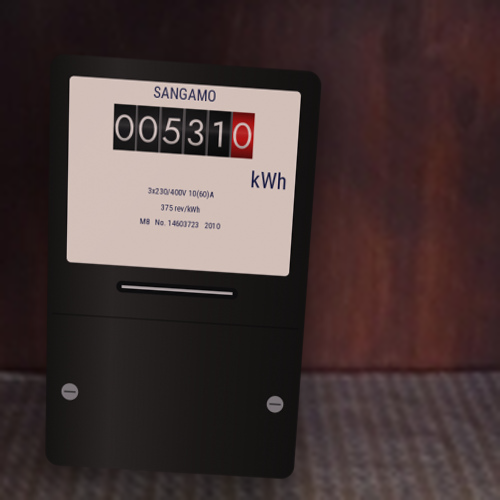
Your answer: 531.0 kWh
